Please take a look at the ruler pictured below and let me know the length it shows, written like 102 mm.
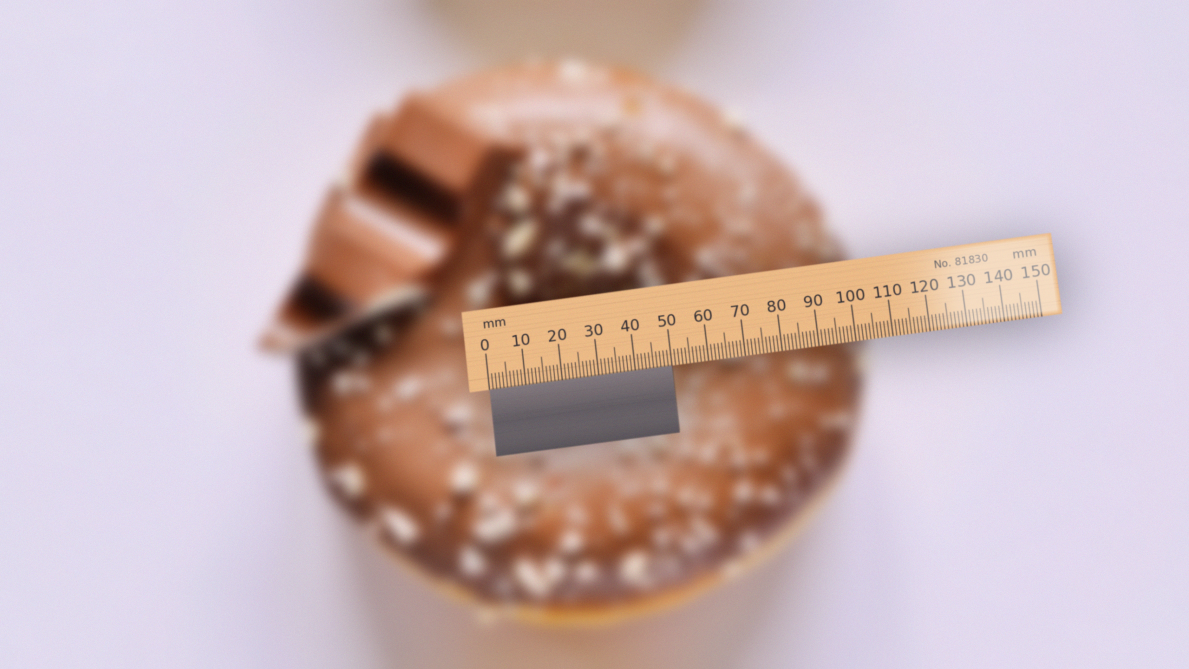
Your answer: 50 mm
